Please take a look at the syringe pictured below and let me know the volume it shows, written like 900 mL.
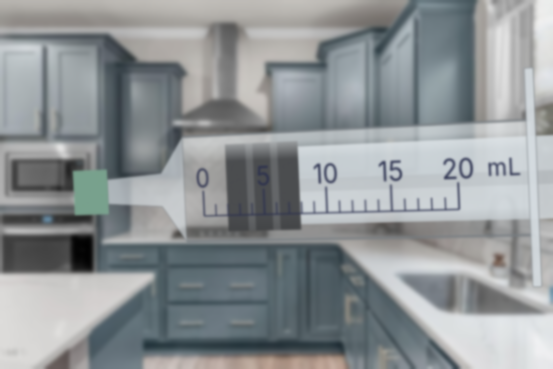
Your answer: 2 mL
